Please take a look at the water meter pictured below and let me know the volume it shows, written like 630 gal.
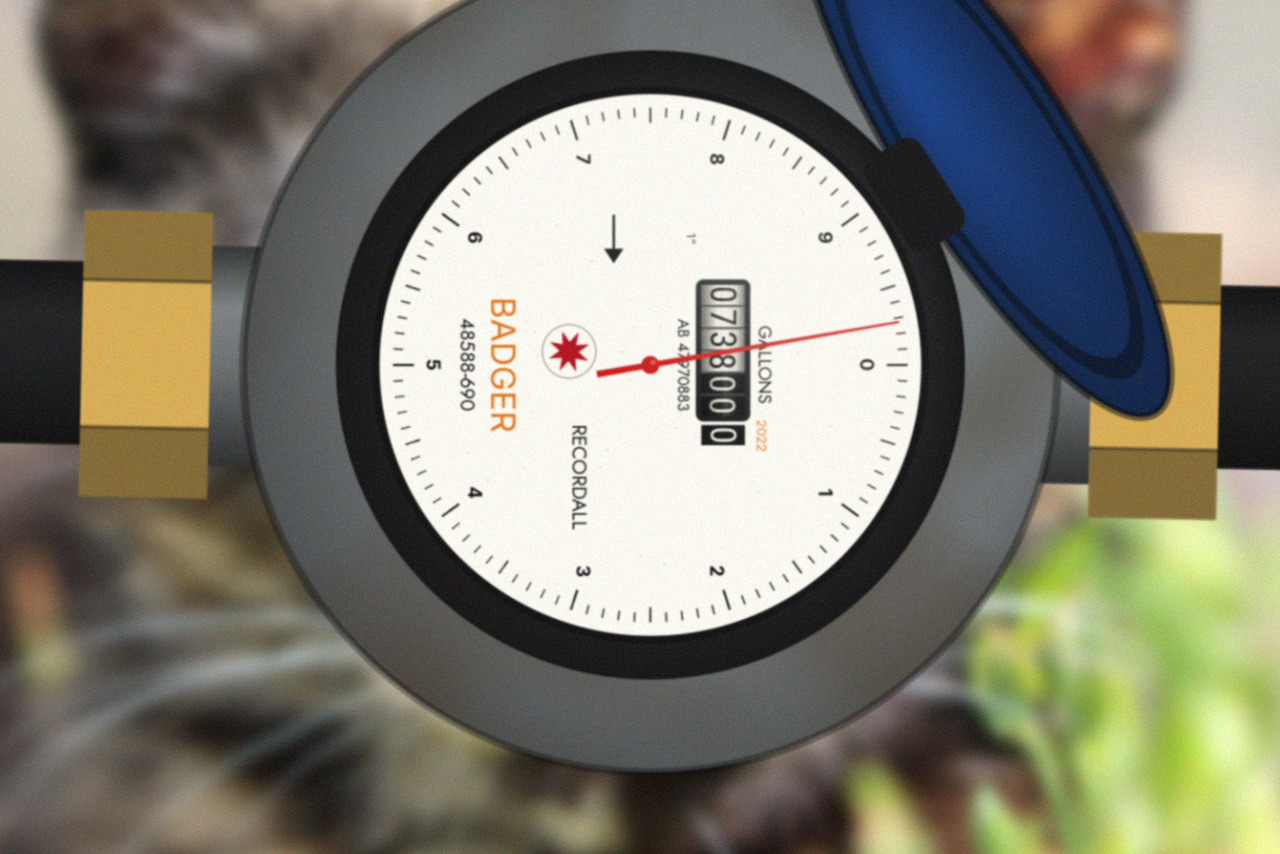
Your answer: 737999.7 gal
